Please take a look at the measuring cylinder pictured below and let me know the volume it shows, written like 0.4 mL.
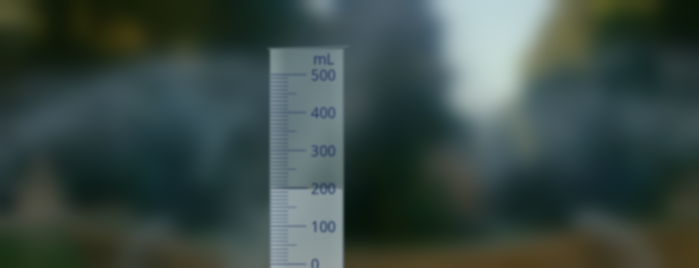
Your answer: 200 mL
